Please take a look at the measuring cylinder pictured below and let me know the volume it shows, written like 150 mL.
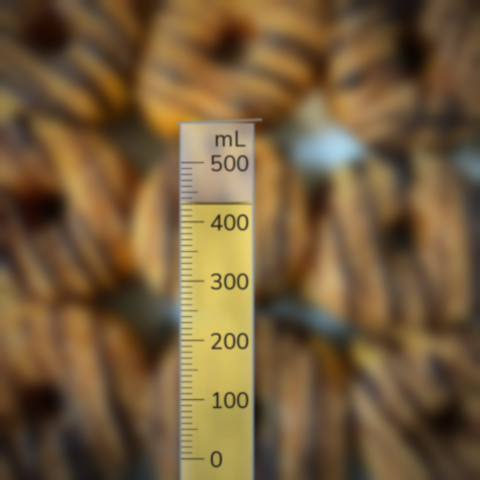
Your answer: 430 mL
